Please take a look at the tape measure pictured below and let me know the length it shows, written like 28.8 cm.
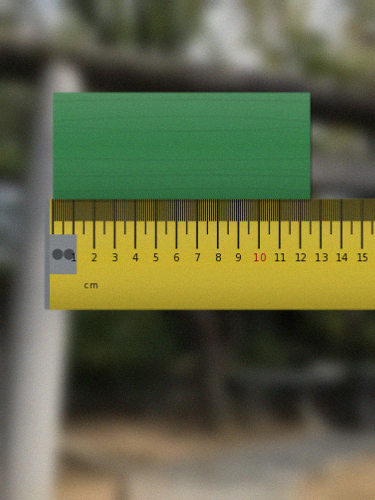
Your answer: 12.5 cm
